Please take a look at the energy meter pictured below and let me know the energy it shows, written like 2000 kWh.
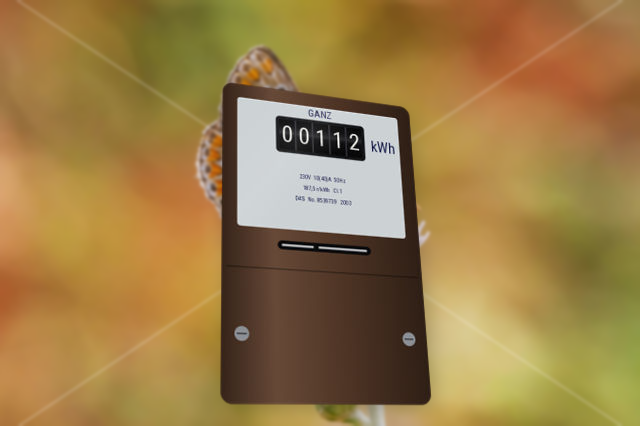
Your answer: 112 kWh
